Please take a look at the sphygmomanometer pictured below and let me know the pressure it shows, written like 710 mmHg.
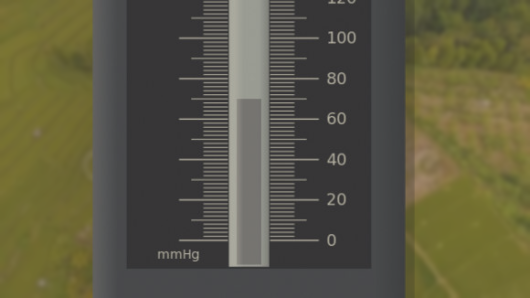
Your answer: 70 mmHg
